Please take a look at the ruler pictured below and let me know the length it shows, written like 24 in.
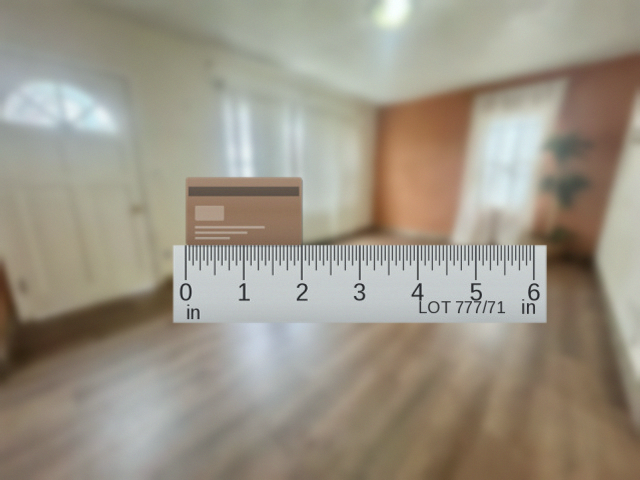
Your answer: 2 in
